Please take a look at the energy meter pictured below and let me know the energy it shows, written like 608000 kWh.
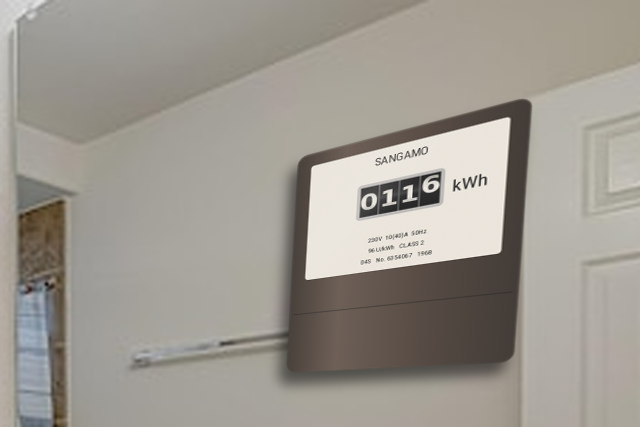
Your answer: 116 kWh
